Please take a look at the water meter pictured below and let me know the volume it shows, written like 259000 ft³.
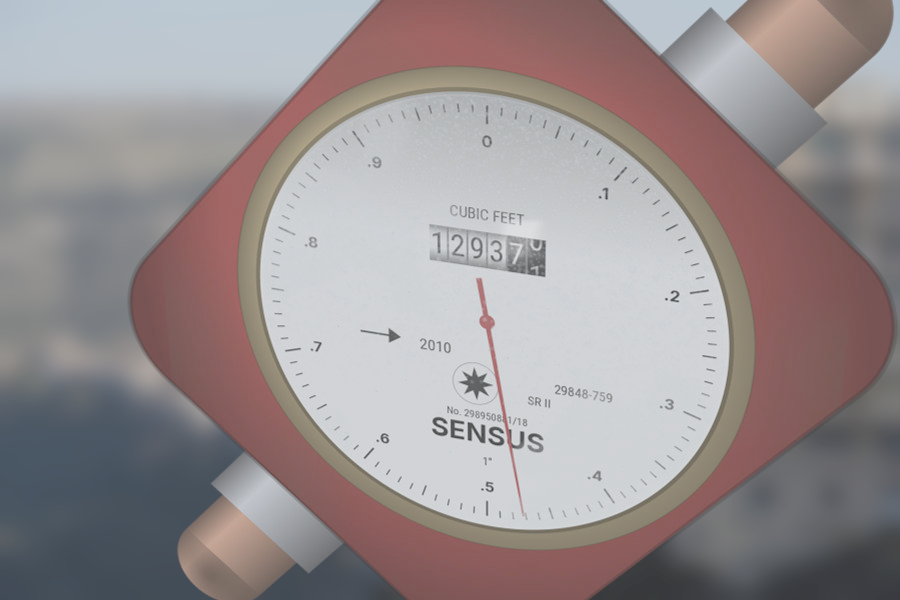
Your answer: 129370.47 ft³
